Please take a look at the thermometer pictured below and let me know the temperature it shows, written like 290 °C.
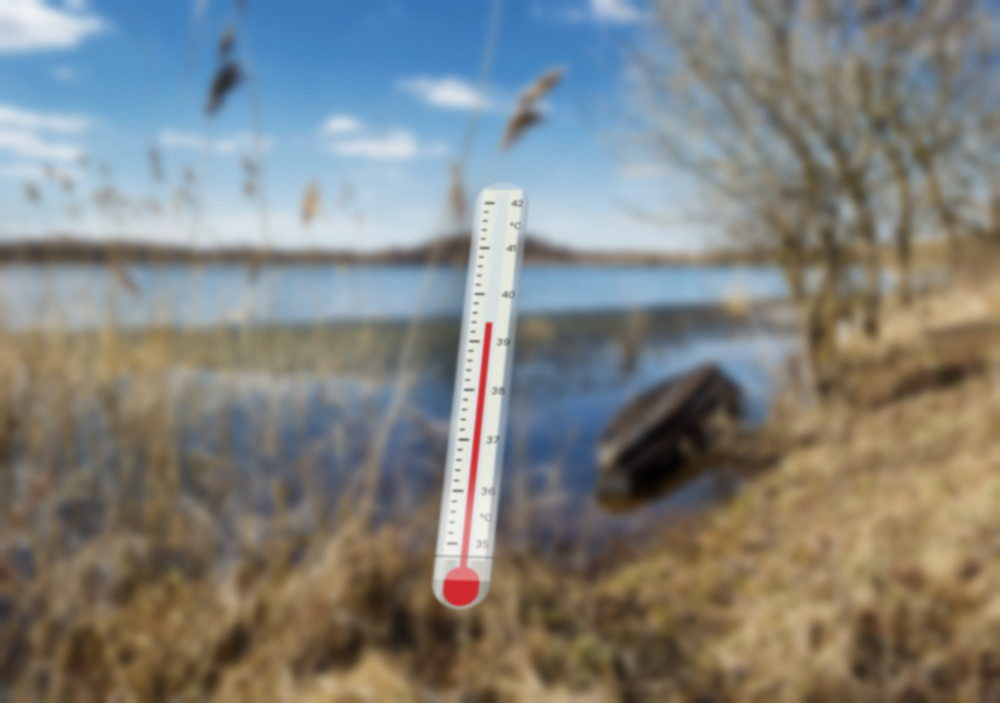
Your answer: 39.4 °C
